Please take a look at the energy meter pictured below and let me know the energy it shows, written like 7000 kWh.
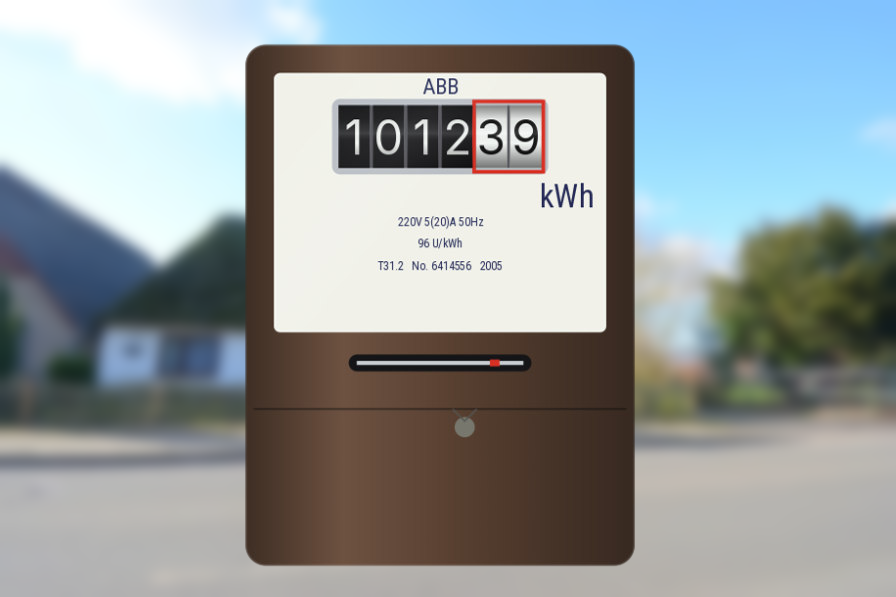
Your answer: 1012.39 kWh
